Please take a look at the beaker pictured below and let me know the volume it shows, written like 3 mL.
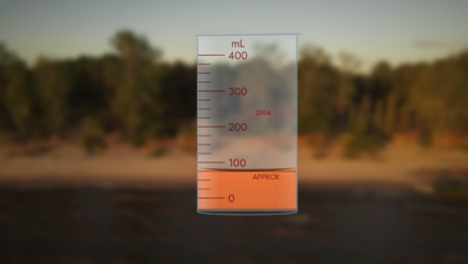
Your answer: 75 mL
